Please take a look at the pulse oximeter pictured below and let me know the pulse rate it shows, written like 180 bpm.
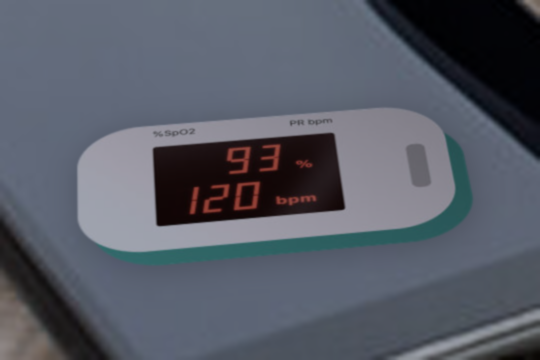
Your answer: 120 bpm
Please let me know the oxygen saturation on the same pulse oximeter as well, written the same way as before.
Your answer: 93 %
